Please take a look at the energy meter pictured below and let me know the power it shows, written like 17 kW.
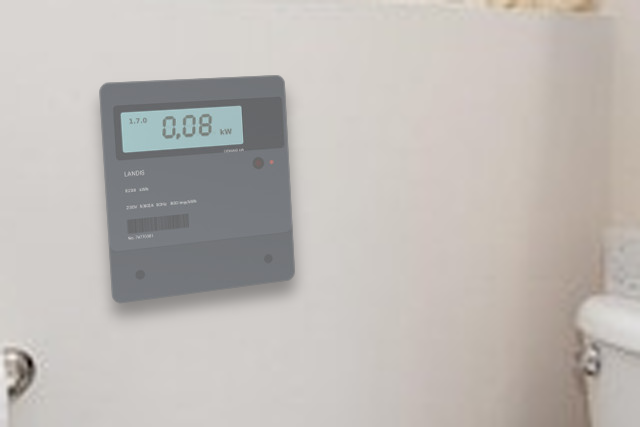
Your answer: 0.08 kW
